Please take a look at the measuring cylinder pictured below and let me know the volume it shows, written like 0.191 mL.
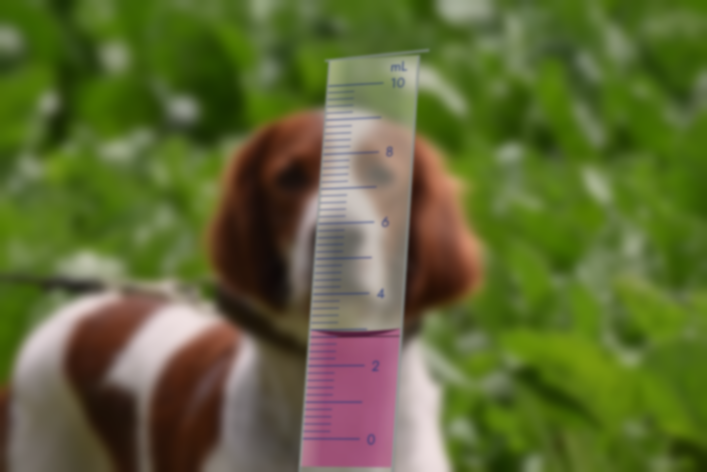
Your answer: 2.8 mL
